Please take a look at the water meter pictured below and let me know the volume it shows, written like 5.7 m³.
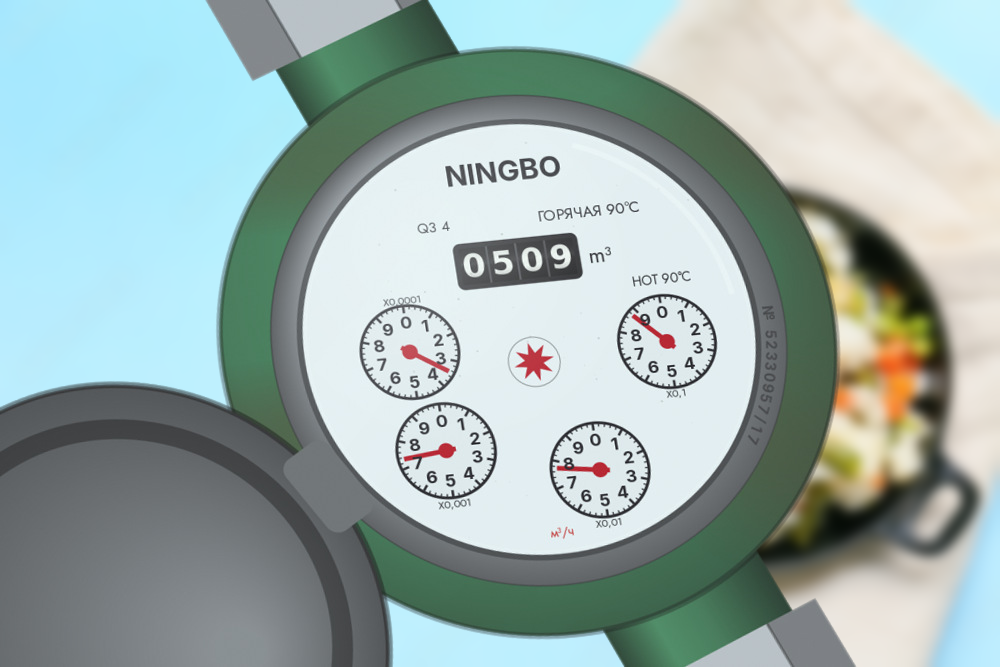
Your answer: 509.8773 m³
